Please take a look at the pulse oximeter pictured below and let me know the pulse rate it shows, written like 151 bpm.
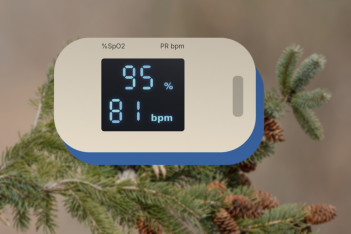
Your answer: 81 bpm
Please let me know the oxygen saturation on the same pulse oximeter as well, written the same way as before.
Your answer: 95 %
